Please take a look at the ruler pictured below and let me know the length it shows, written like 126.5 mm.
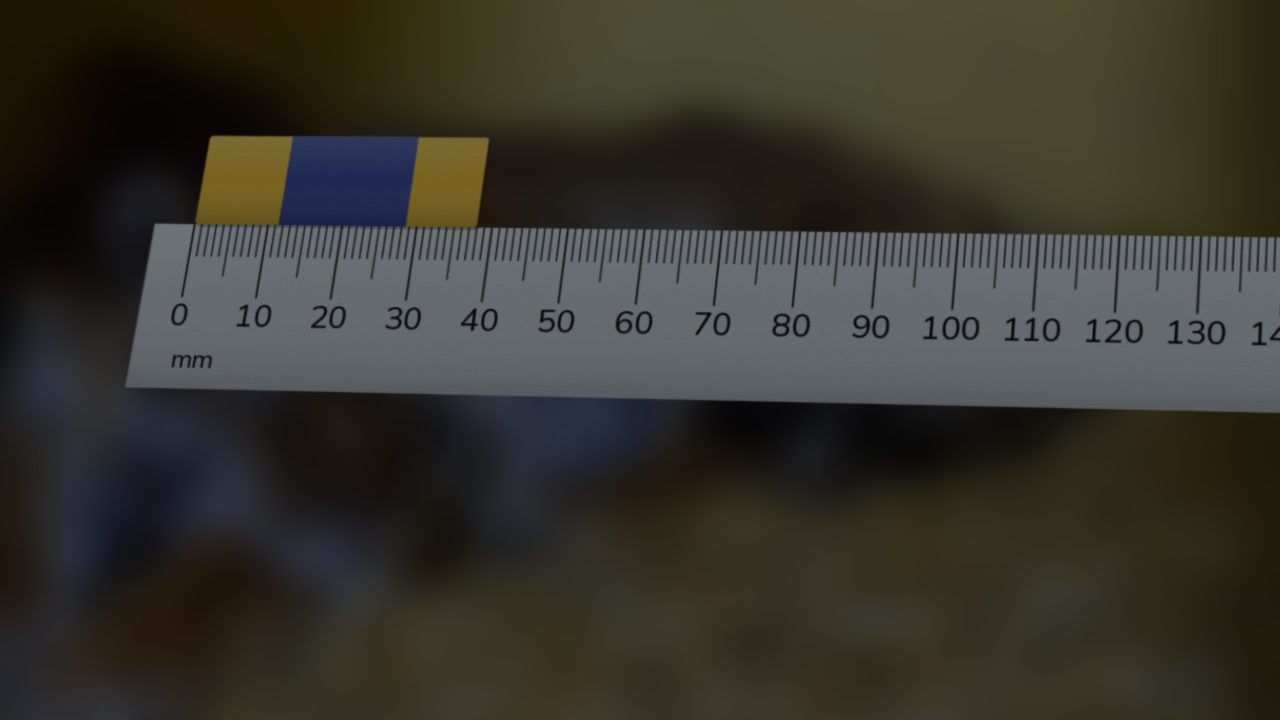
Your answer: 38 mm
